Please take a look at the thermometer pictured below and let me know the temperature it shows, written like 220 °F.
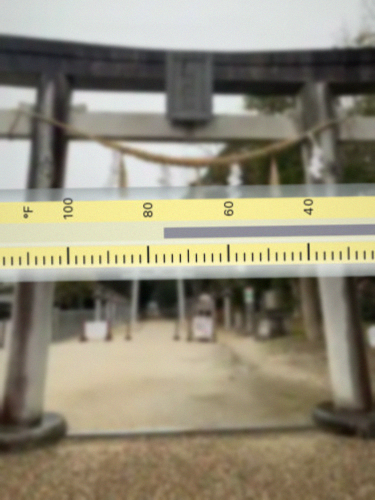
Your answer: 76 °F
